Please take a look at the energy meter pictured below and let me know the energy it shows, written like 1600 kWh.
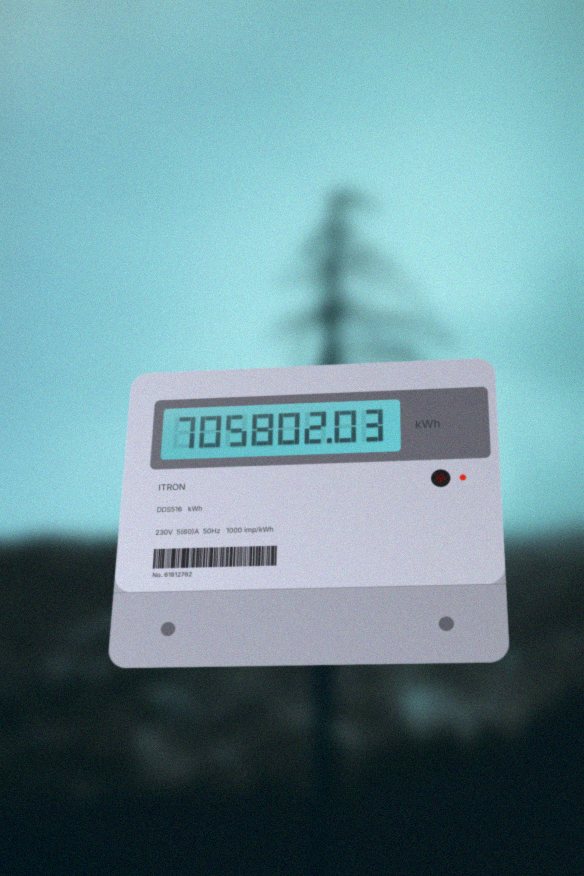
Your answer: 705802.03 kWh
